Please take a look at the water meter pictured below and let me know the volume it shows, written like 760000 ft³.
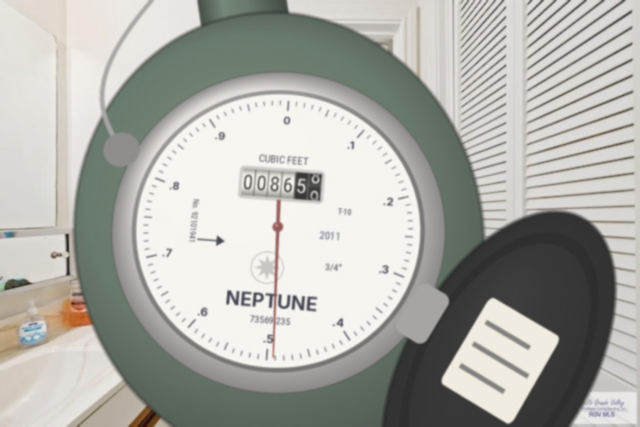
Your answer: 8658.49 ft³
